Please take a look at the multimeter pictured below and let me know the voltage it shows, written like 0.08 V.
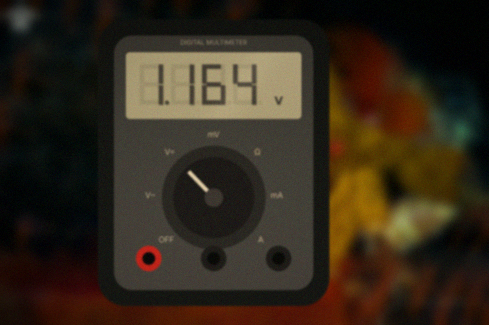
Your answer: 1.164 V
